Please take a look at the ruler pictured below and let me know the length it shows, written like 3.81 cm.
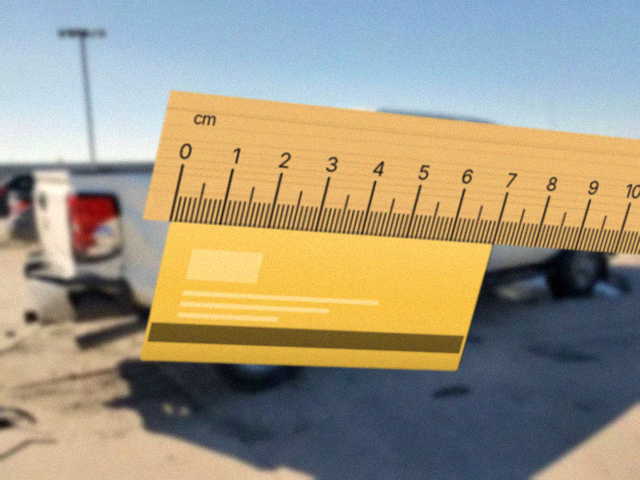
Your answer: 7 cm
